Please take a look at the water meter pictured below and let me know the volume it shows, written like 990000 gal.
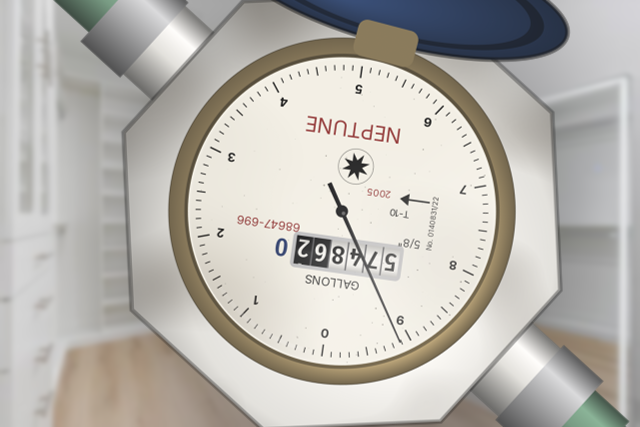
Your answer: 5748619.1 gal
